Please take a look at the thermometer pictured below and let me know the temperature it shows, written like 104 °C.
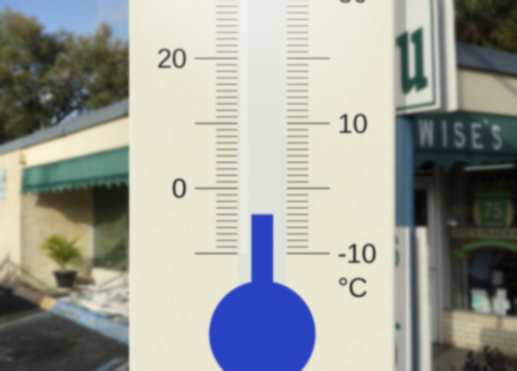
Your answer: -4 °C
